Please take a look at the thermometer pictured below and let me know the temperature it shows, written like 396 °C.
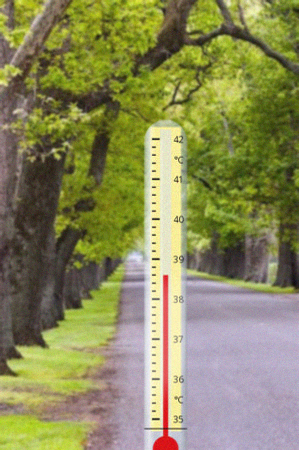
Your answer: 38.6 °C
